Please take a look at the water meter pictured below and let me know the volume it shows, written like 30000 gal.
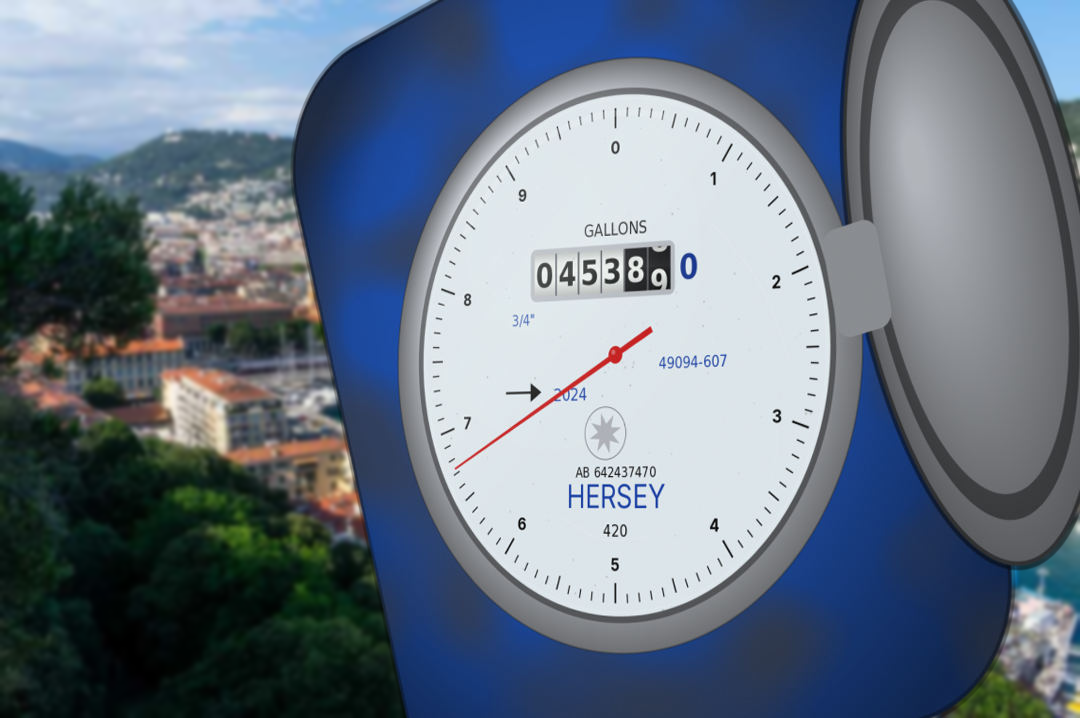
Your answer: 453886.7 gal
